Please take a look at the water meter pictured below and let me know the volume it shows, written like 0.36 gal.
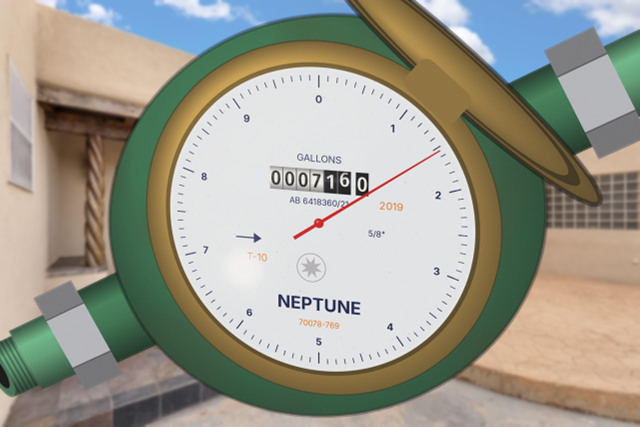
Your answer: 7161.5 gal
